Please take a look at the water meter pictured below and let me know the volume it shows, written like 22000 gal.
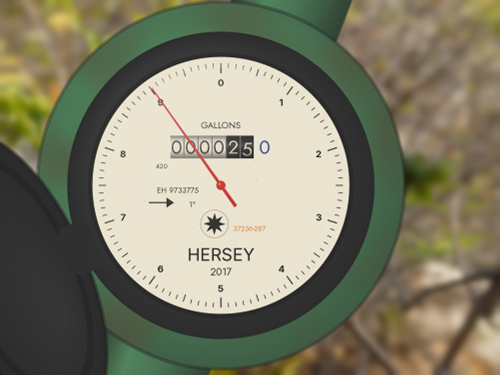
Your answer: 249.0 gal
